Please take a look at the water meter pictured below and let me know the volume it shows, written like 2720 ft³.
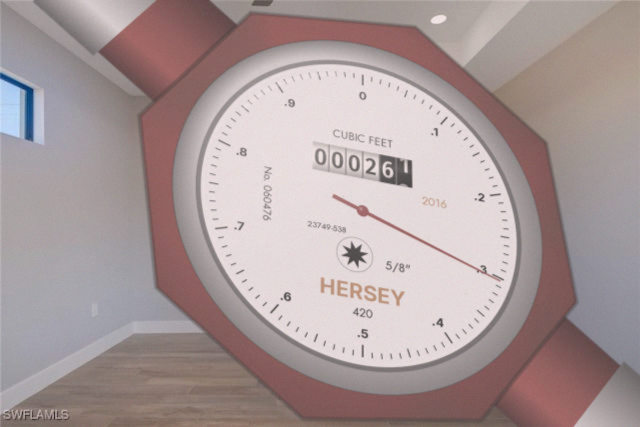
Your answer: 261.30 ft³
